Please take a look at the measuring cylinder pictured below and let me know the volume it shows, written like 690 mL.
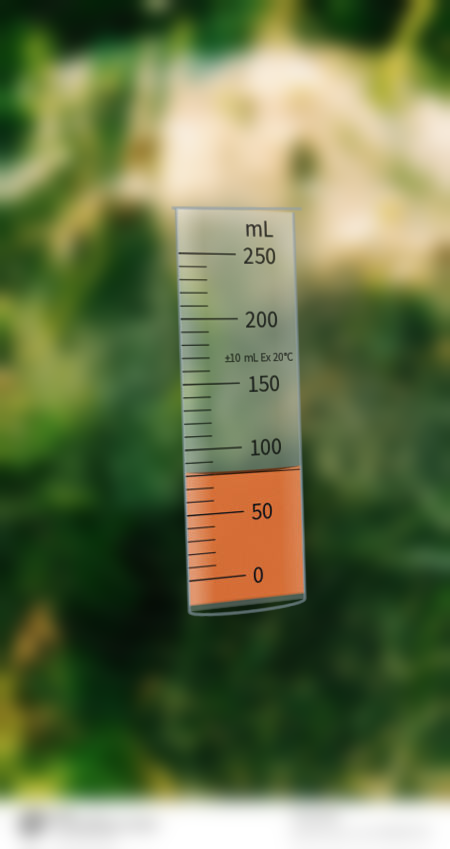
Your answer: 80 mL
